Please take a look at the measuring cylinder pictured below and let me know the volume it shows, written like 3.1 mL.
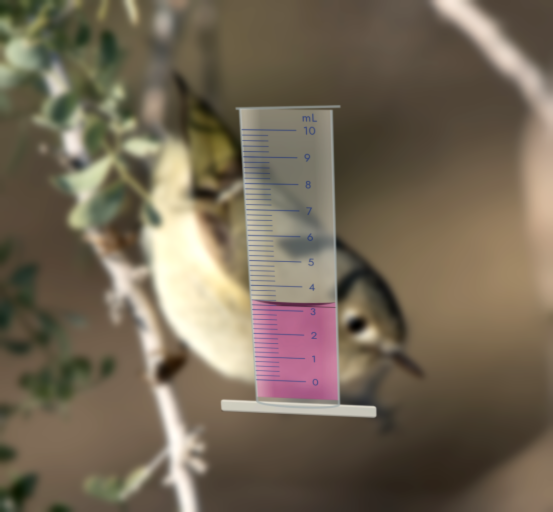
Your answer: 3.2 mL
